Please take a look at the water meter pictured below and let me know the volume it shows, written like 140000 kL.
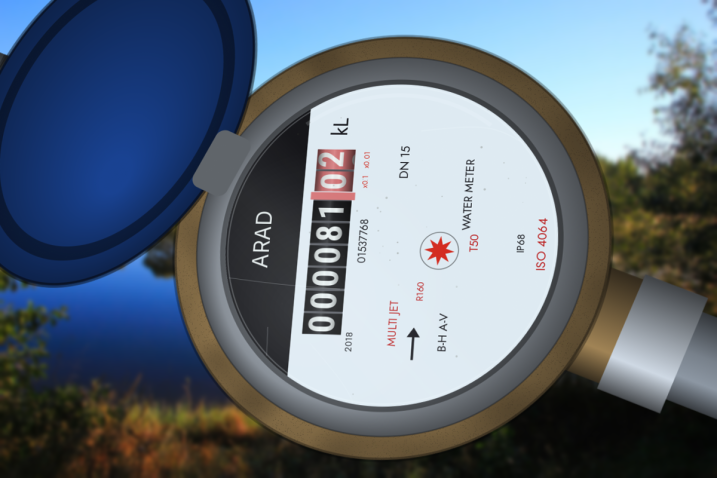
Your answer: 81.02 kL
